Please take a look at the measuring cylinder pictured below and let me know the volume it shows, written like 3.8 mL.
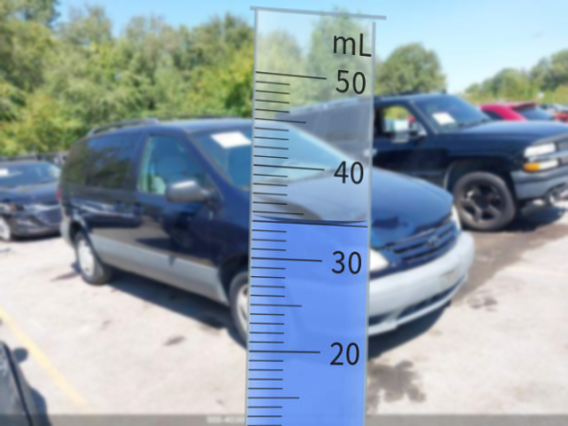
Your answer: 34 mL
